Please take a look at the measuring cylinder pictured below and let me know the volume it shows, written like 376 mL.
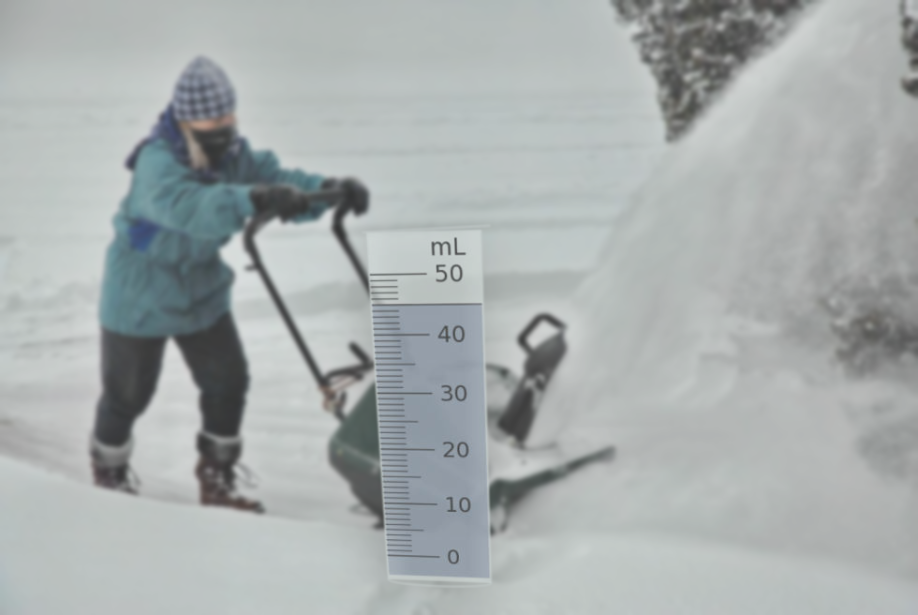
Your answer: 45 mL
